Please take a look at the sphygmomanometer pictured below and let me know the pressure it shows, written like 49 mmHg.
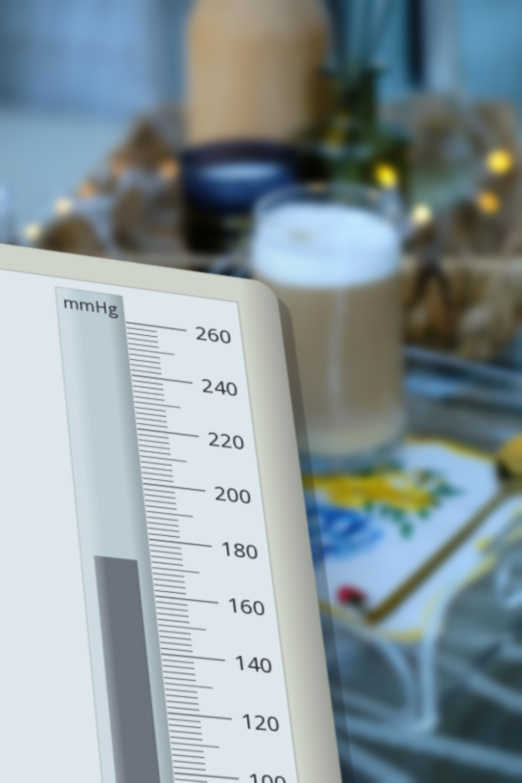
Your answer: 172 mmHg
